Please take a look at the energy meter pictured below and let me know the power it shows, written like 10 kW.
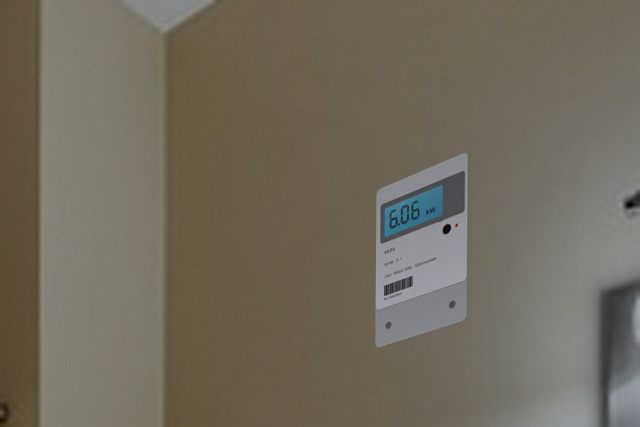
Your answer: 6.06 kW
